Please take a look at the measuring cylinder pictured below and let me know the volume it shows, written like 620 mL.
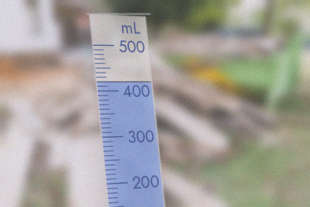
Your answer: 420 mL
